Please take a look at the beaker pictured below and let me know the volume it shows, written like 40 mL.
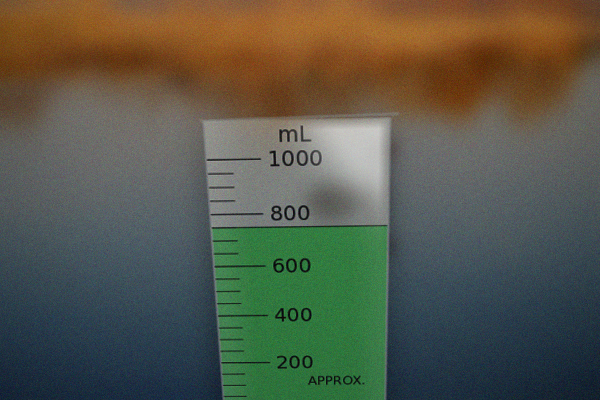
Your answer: 750 mL
